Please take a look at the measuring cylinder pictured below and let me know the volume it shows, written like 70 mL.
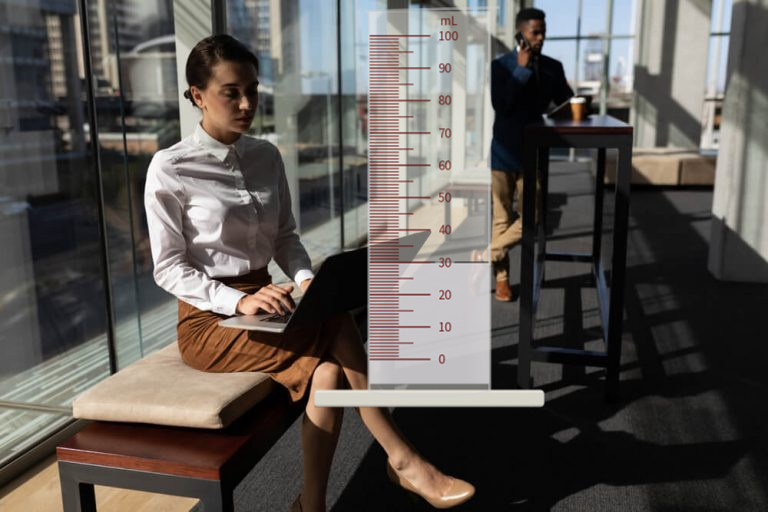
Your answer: 30 mL
